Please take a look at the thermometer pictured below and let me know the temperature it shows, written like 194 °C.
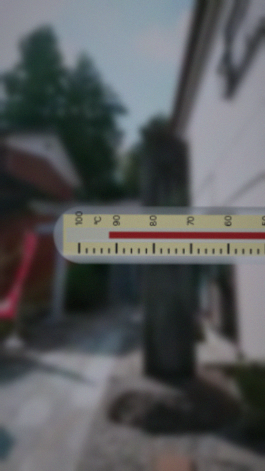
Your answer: 92 °C
